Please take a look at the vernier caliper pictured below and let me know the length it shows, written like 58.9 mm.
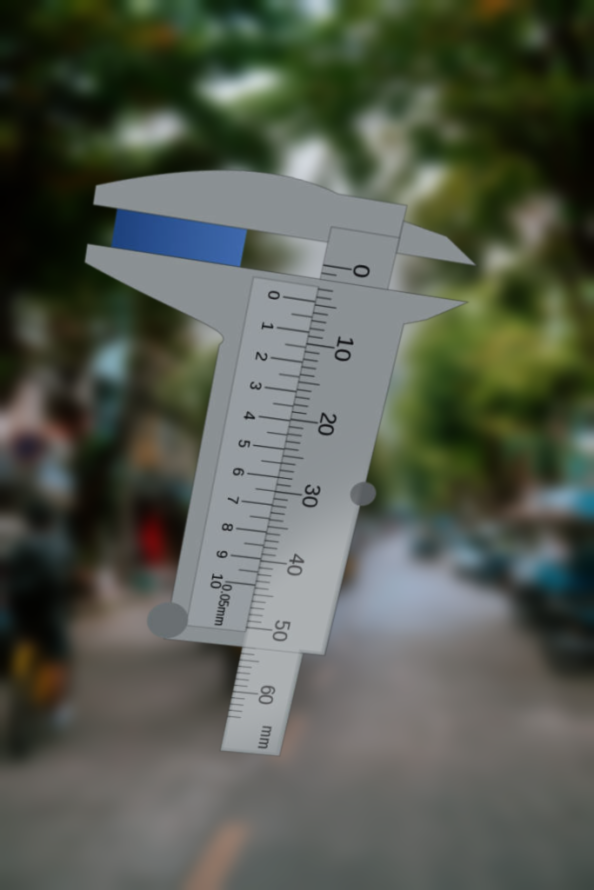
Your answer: 4.6 mm
